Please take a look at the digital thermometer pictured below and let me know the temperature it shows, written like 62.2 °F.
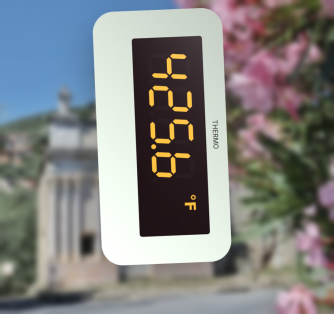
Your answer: 425.6 °F
